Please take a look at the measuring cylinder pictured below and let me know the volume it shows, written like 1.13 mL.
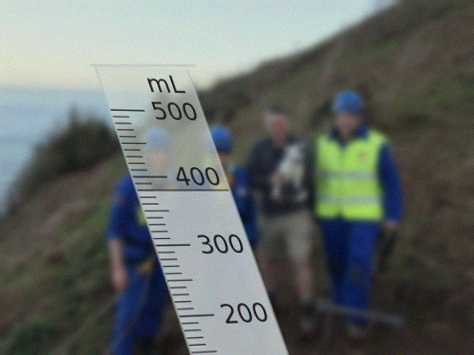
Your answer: 380 mL
